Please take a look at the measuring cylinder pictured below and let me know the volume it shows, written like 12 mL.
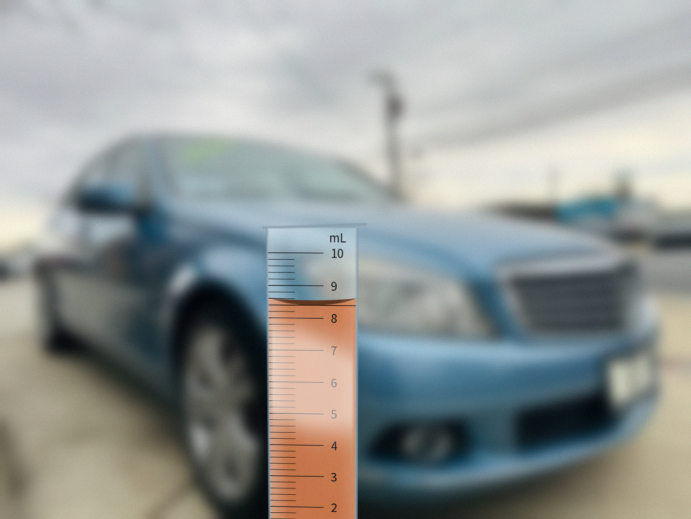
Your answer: 8.4 mL
